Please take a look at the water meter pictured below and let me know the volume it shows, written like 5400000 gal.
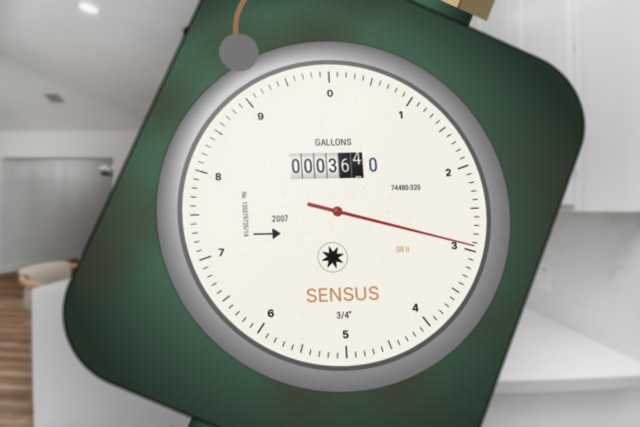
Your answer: 3642.9 gal
